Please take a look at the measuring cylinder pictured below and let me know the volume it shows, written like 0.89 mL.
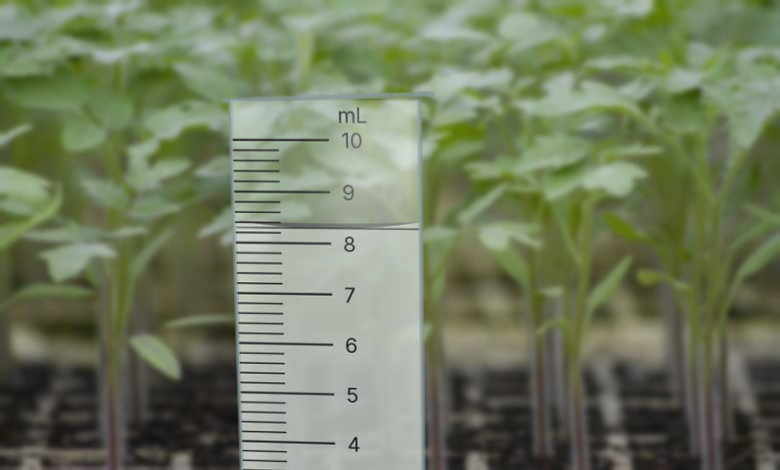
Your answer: 8.3 mL
